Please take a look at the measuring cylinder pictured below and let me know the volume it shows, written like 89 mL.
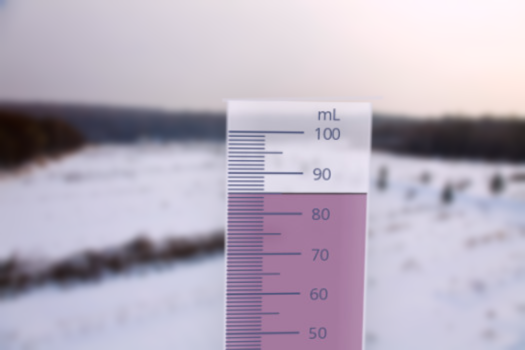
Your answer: 85 mL
